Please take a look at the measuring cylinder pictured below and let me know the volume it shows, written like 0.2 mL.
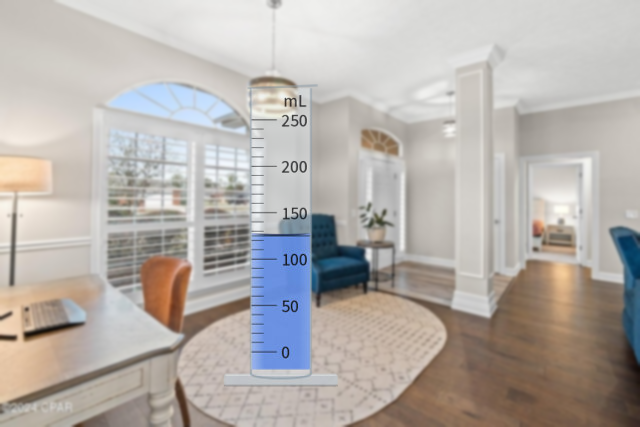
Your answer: 125 mL
